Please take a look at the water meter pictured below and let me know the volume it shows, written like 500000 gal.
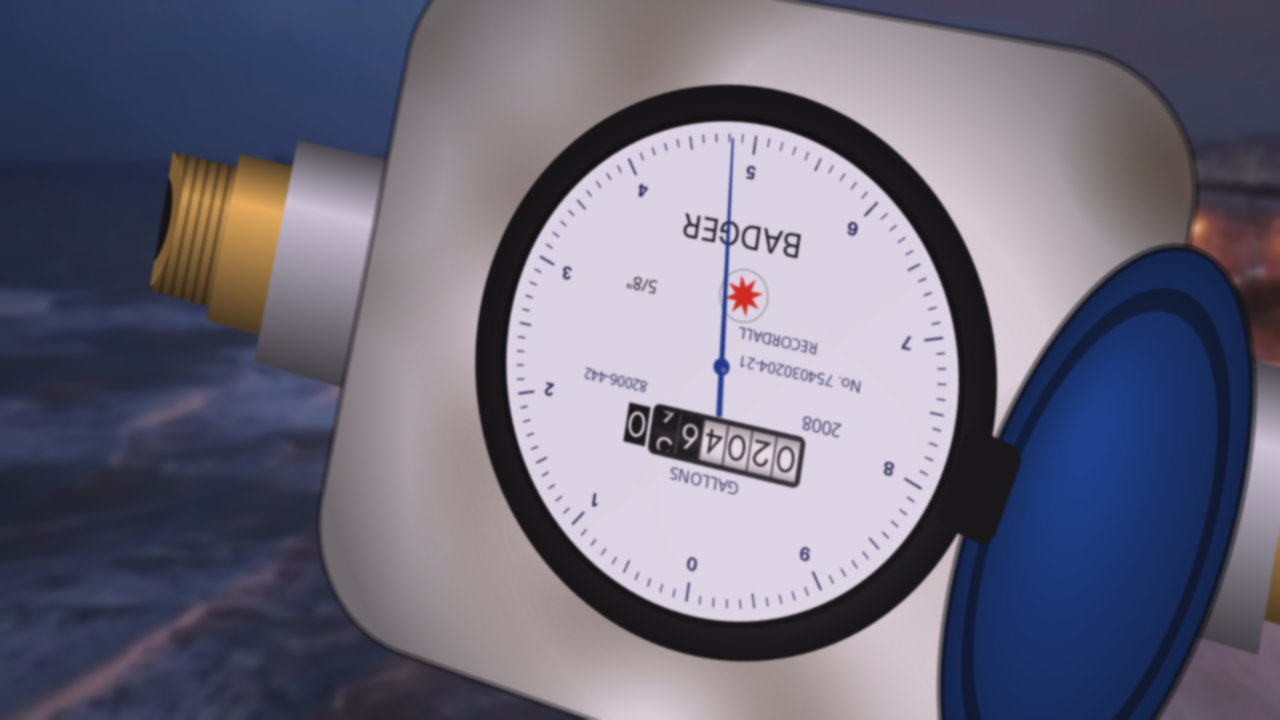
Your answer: 204654.8 gal
